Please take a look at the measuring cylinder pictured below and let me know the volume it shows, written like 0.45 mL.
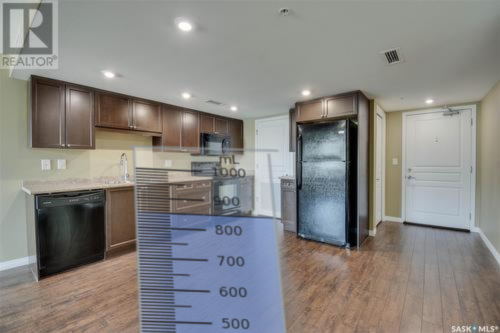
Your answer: 850 mL
